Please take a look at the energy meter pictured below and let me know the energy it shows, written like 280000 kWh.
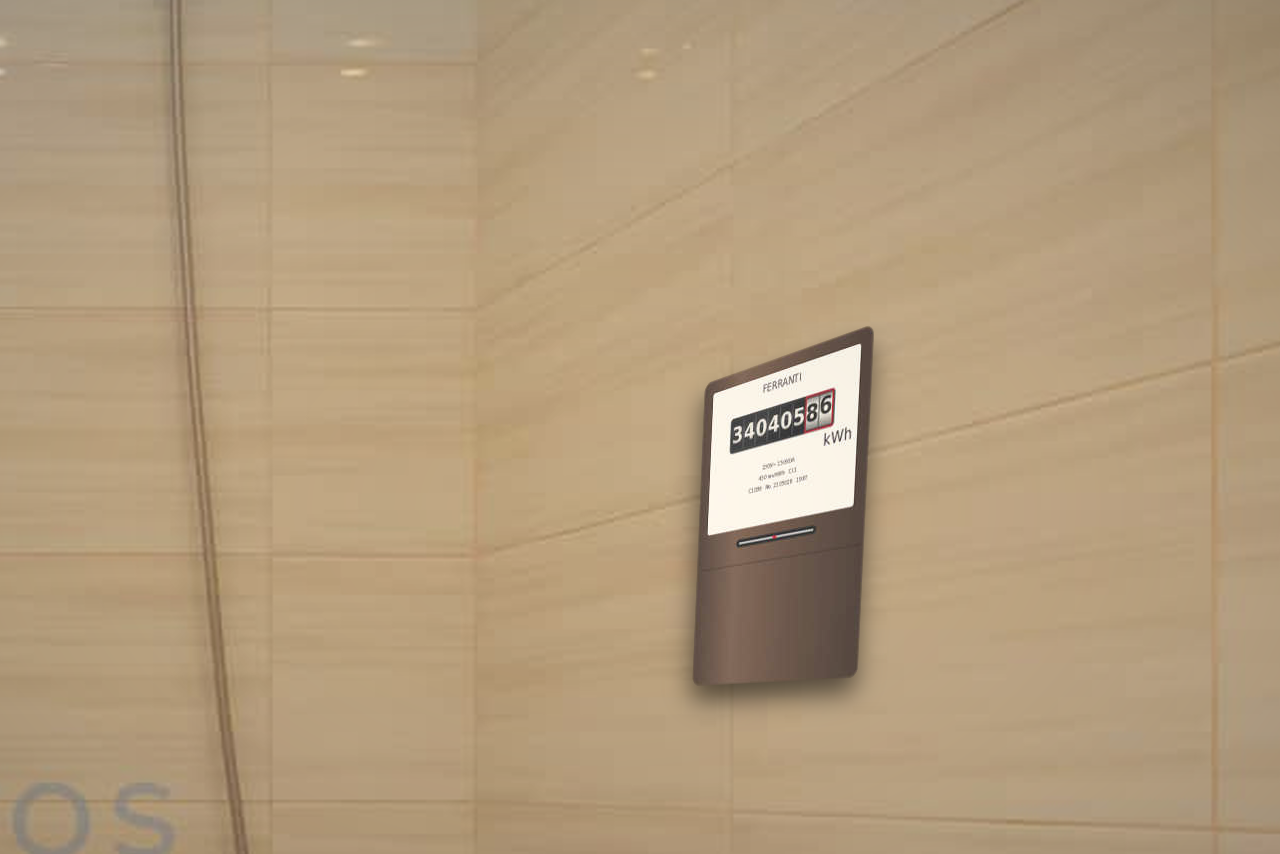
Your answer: 340405.86 kWh
